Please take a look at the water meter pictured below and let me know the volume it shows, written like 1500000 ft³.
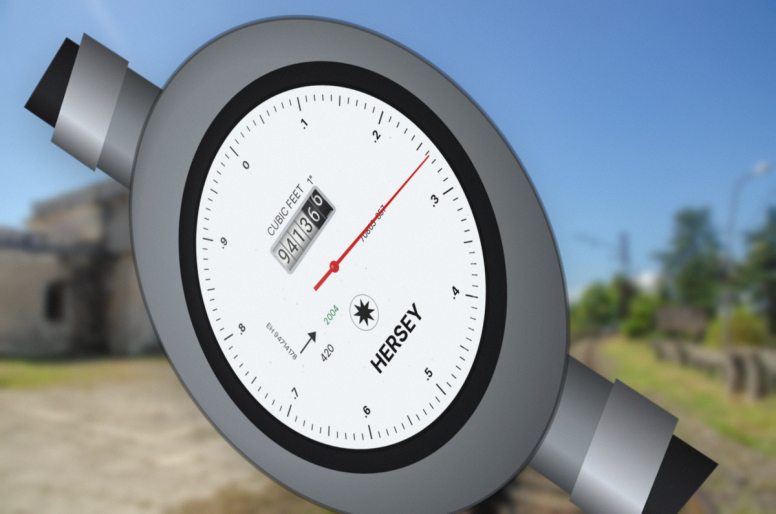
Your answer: 941366.26 ft³
